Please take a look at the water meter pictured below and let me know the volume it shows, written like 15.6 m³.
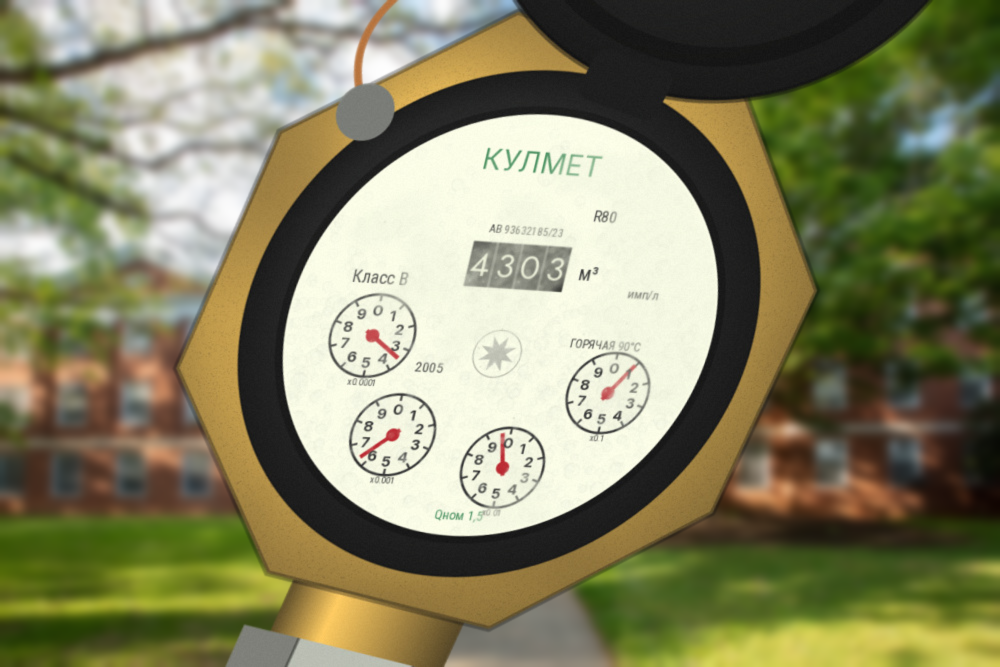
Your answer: 4303.0963 m³
